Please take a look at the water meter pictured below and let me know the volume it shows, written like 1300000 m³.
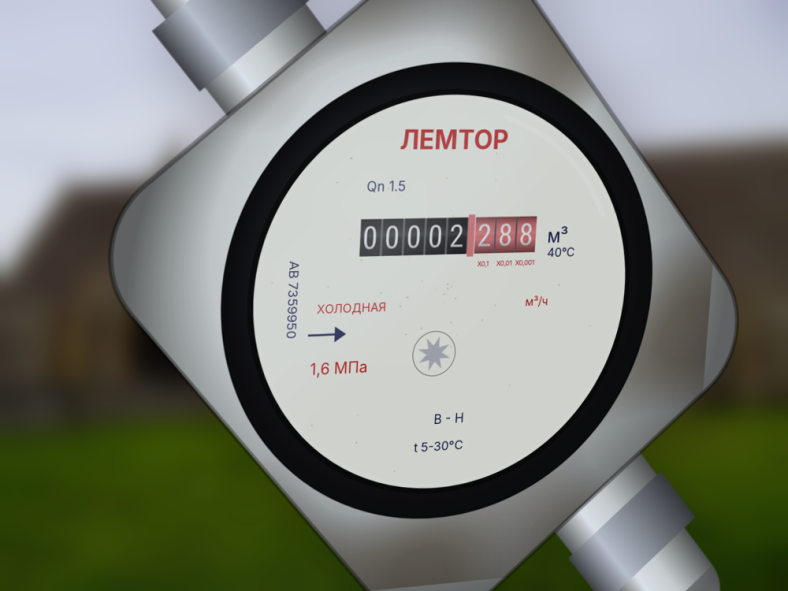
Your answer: 2.288 m³
